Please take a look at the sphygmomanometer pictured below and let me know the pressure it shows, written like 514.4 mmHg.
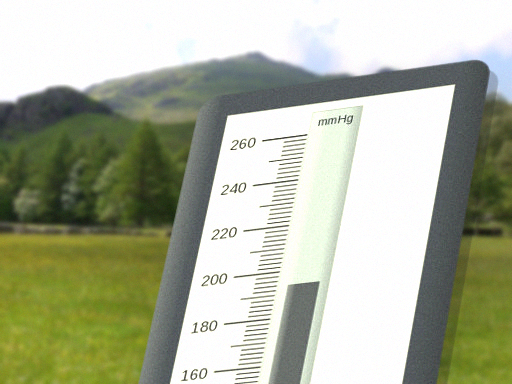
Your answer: 194 mmHg
